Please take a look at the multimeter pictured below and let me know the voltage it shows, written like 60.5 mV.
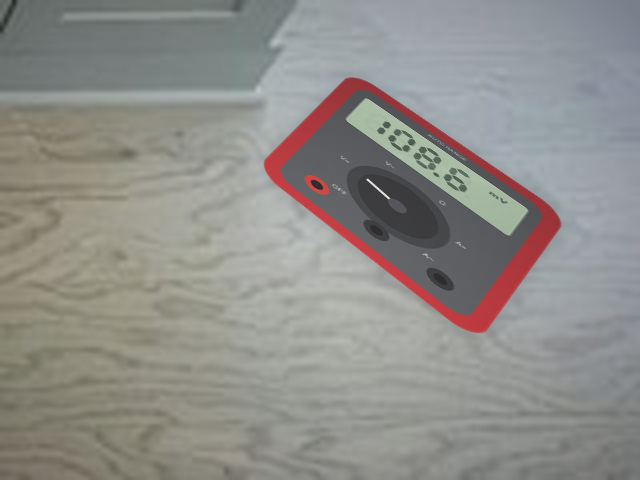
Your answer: 108.6 mV
